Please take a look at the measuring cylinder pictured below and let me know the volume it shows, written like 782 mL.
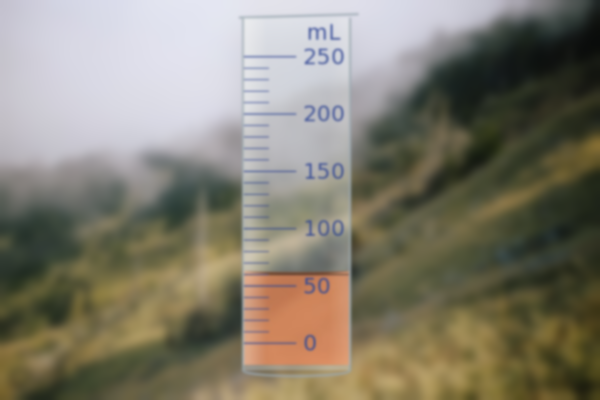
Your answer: 60 mL
